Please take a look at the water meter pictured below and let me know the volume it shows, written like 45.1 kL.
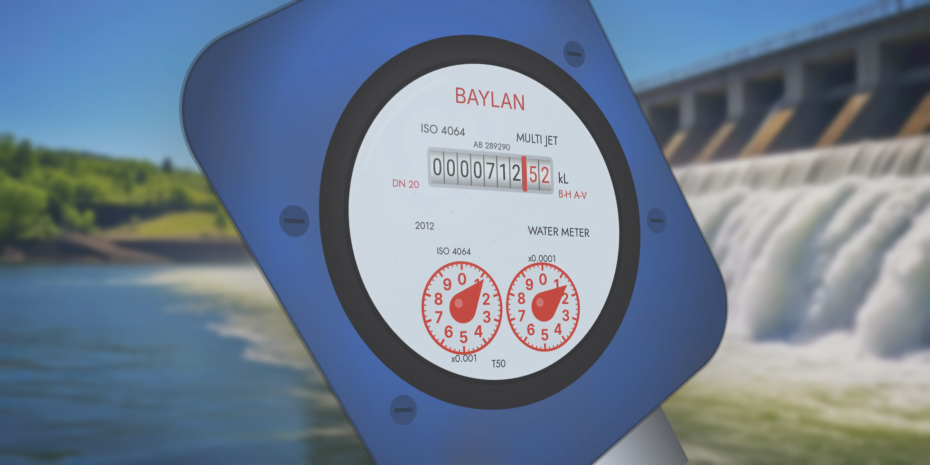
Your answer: 712.5211 kL
